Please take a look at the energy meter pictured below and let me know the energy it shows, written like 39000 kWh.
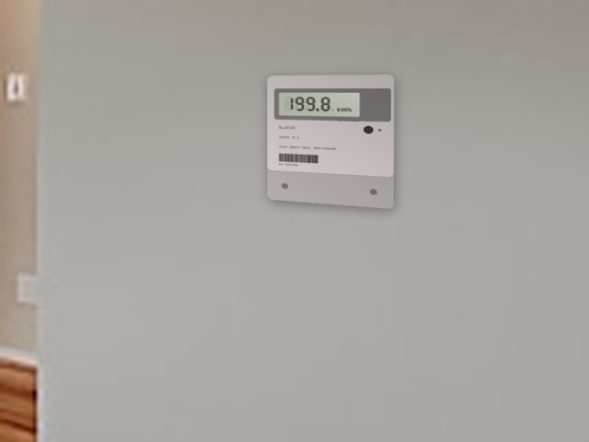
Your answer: 199.8 kWh
